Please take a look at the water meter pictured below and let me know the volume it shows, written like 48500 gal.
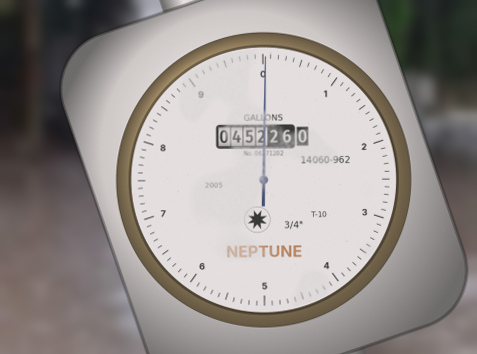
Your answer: 452260.0 gal
